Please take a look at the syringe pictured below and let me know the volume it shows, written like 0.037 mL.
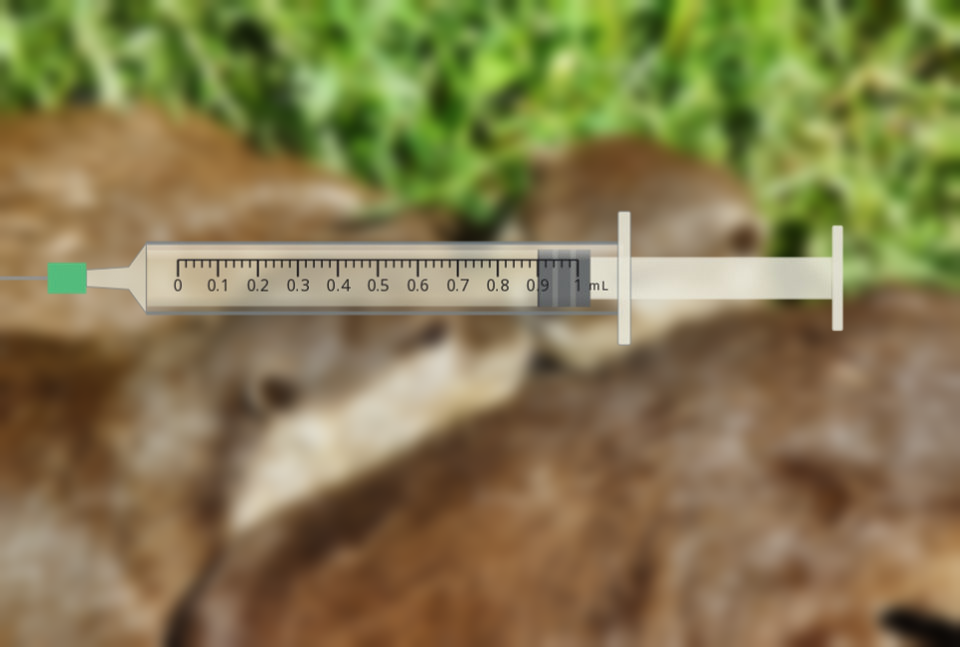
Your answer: 0.9 mL
